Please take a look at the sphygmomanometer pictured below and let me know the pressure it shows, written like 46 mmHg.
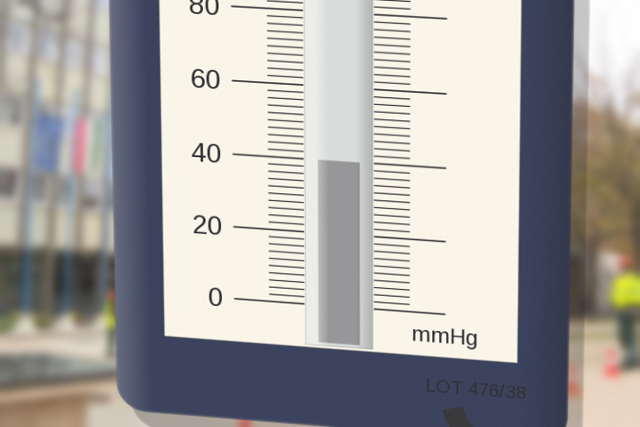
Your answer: 40 mmHg
